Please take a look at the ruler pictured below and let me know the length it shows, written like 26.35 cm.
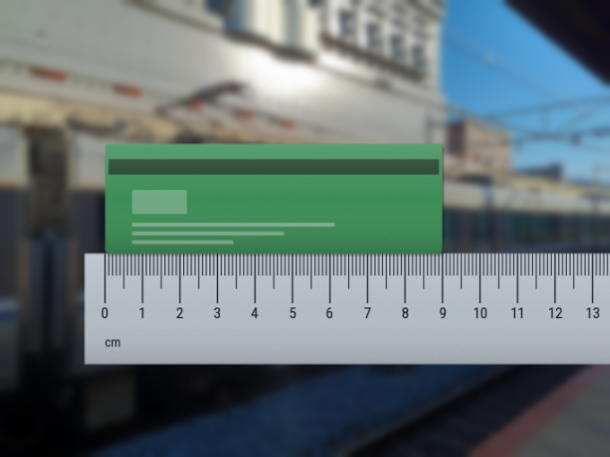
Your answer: 9 cm
